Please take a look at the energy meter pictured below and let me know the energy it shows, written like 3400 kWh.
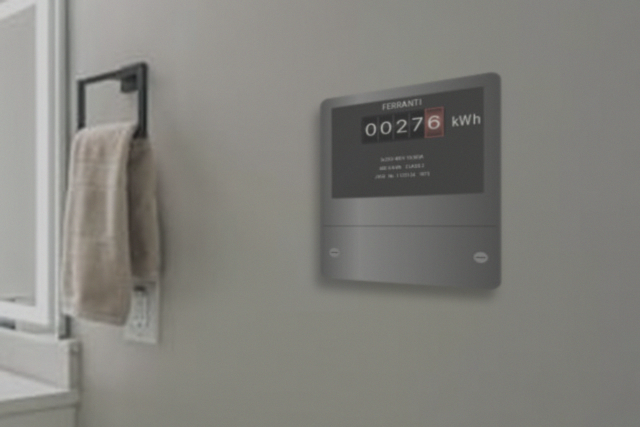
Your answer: 27.6 kWh
